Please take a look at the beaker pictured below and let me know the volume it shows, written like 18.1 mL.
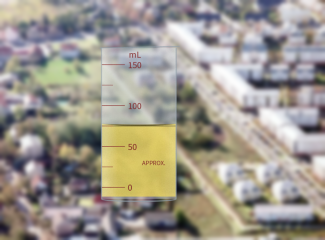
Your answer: 75 mL
